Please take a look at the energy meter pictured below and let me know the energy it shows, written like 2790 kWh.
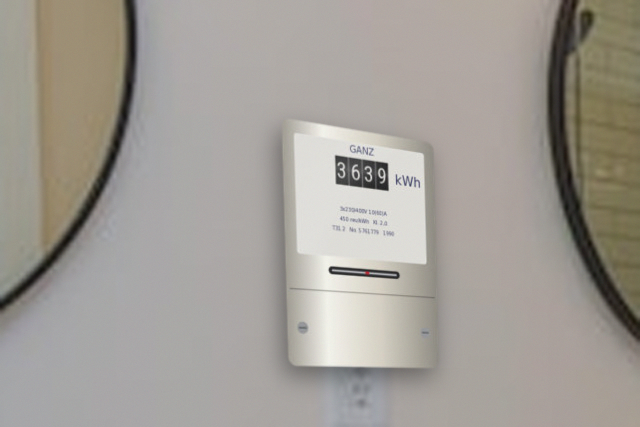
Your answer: 3639 kWh
